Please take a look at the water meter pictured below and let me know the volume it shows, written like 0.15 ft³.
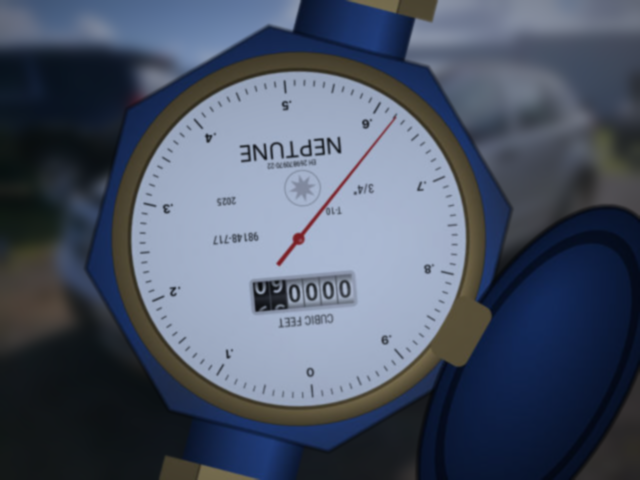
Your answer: 59.62 ft³
